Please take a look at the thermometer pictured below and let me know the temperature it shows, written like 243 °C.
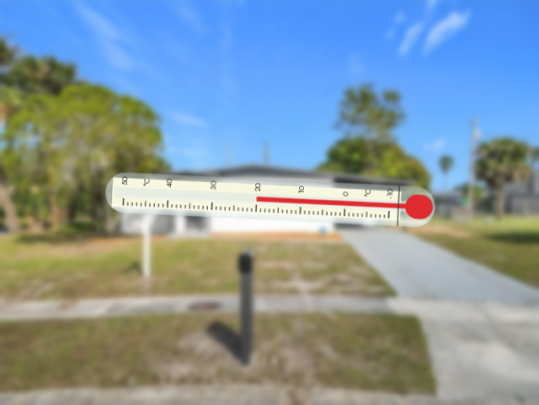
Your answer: 20 °C
